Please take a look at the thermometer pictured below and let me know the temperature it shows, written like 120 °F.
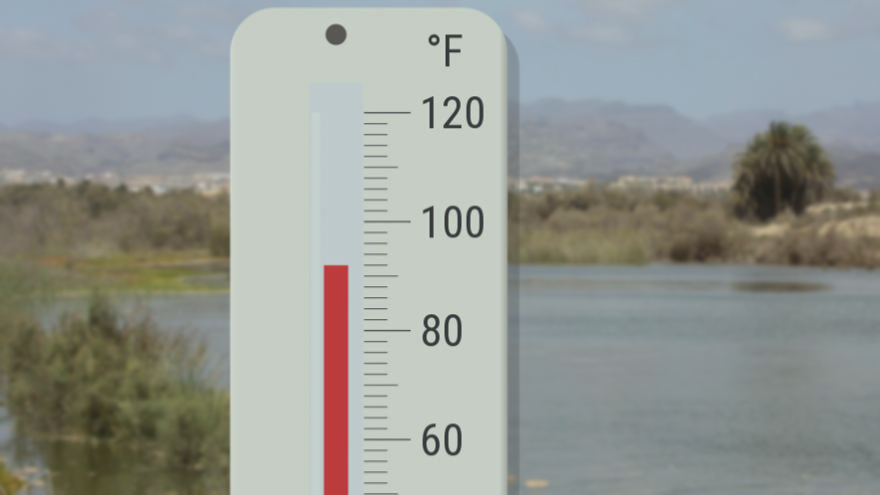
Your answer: 92 °F
